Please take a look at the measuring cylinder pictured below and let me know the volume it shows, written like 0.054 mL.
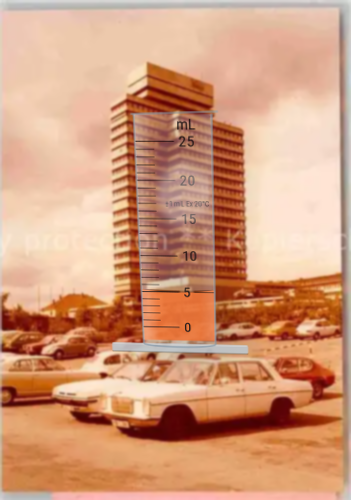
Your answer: 5 mL
